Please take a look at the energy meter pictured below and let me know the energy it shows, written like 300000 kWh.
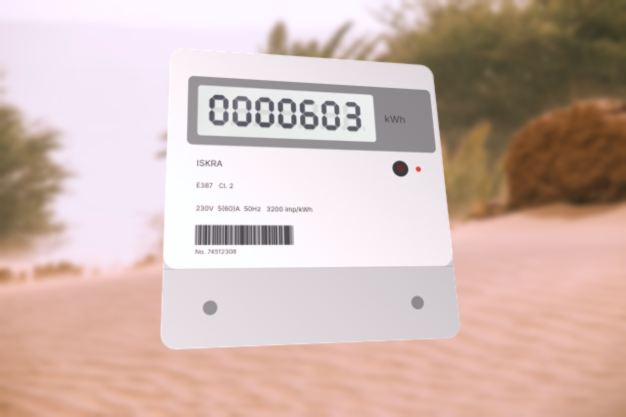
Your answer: 603 kWh
